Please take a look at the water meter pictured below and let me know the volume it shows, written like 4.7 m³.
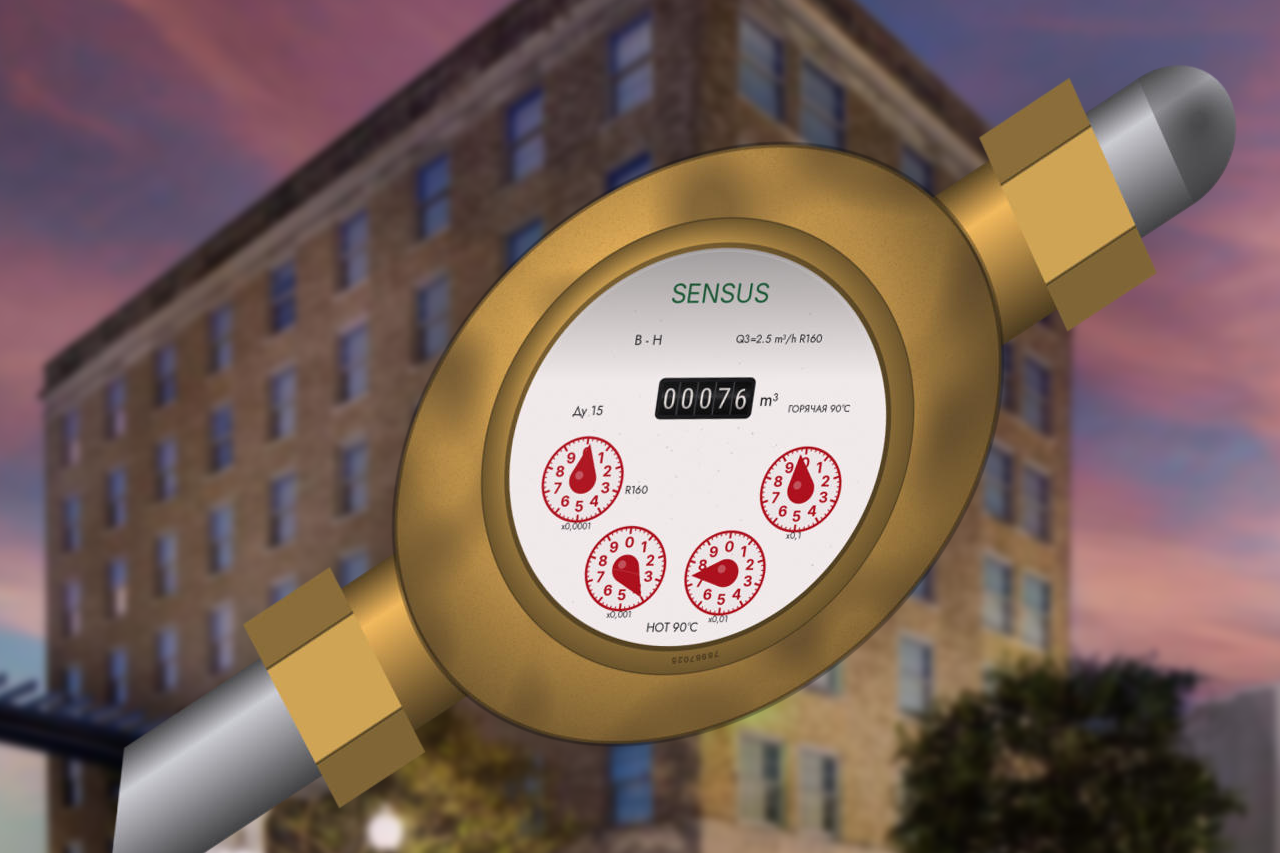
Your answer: 75.9740 m³
